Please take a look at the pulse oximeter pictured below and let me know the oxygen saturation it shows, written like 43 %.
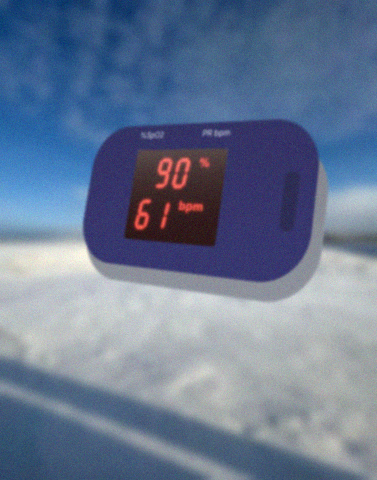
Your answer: 90 %
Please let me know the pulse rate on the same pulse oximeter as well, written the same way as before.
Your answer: 61 bpm
